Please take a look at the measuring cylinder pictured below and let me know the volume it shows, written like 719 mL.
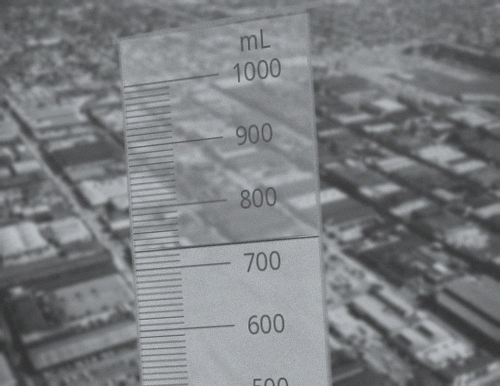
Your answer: 730 mL
